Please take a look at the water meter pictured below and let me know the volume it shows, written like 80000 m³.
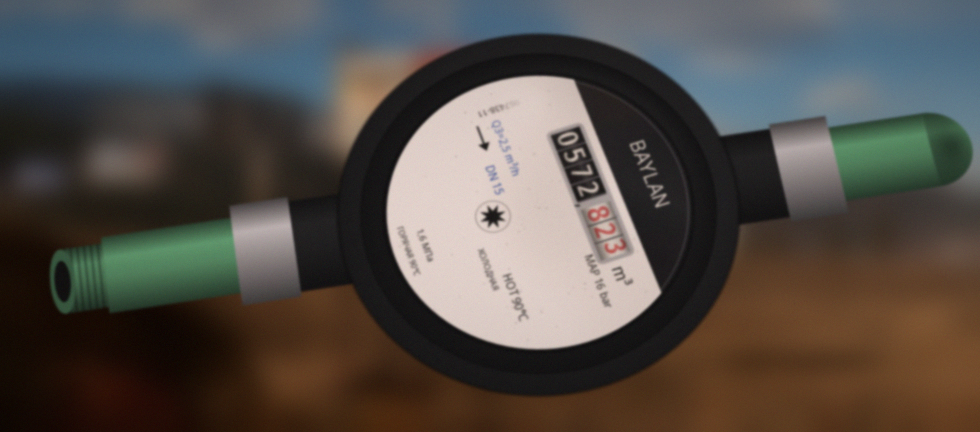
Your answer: 572.823 m³
